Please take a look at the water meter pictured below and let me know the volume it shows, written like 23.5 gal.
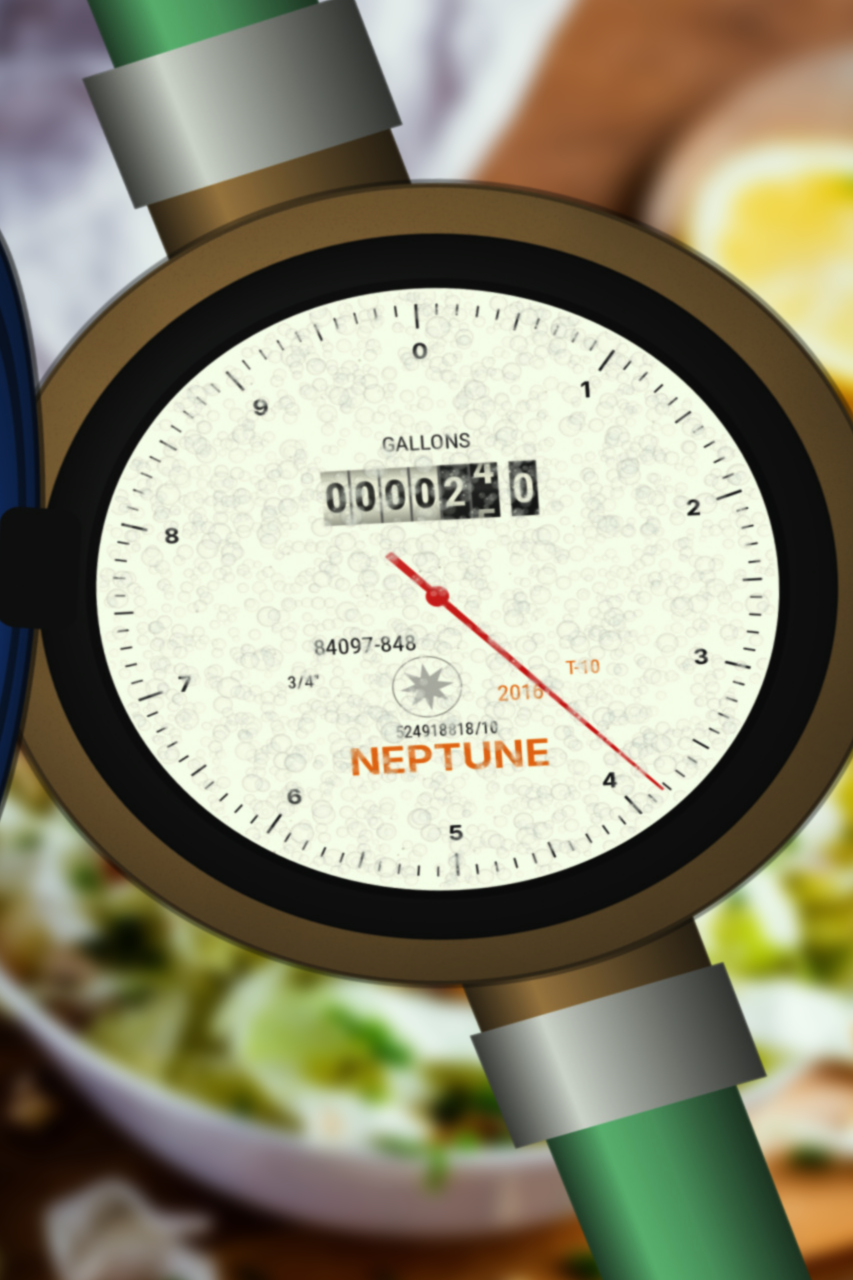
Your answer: 243.8 gal
